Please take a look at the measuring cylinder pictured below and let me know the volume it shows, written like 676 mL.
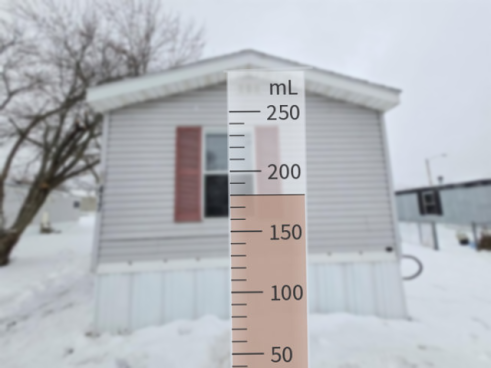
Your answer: 180 mL
